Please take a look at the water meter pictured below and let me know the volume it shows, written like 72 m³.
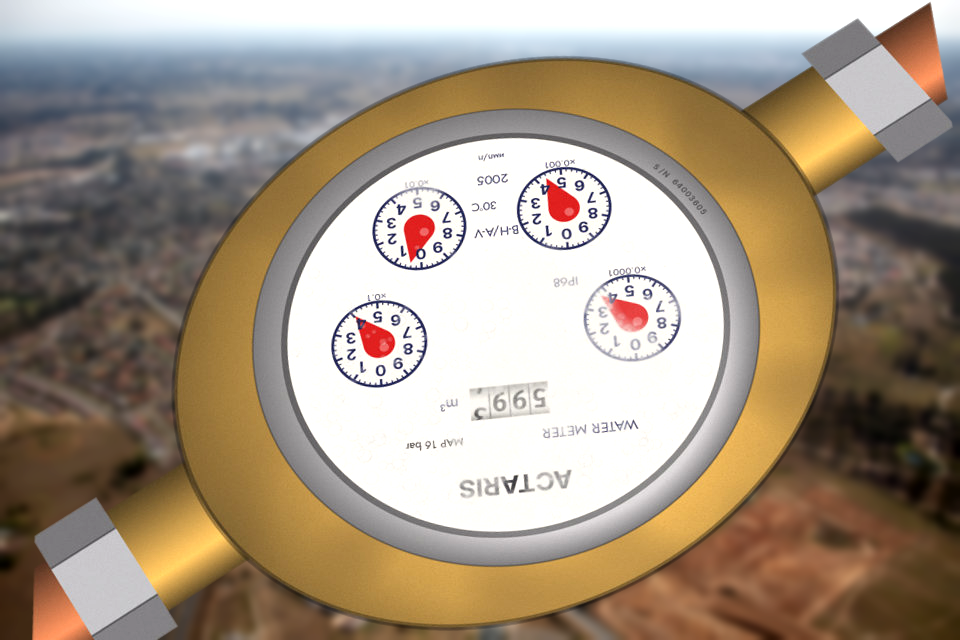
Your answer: 5993.4043 m³
